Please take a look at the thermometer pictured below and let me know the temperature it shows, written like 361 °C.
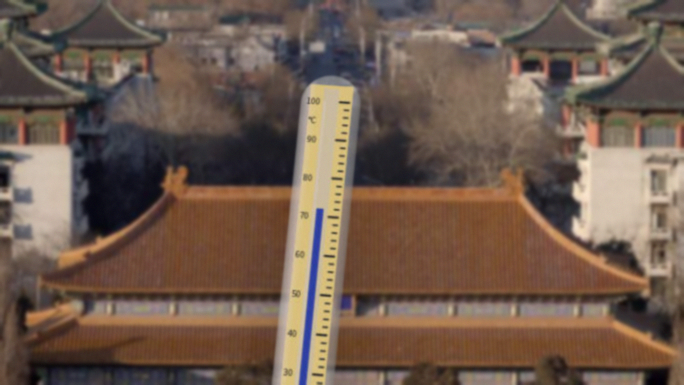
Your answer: 72 °C
